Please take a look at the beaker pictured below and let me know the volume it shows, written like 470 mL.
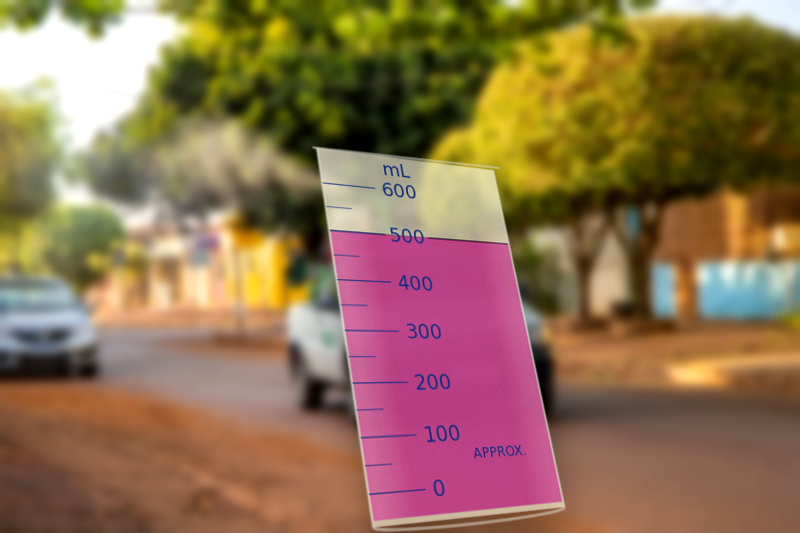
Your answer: 500 mL
